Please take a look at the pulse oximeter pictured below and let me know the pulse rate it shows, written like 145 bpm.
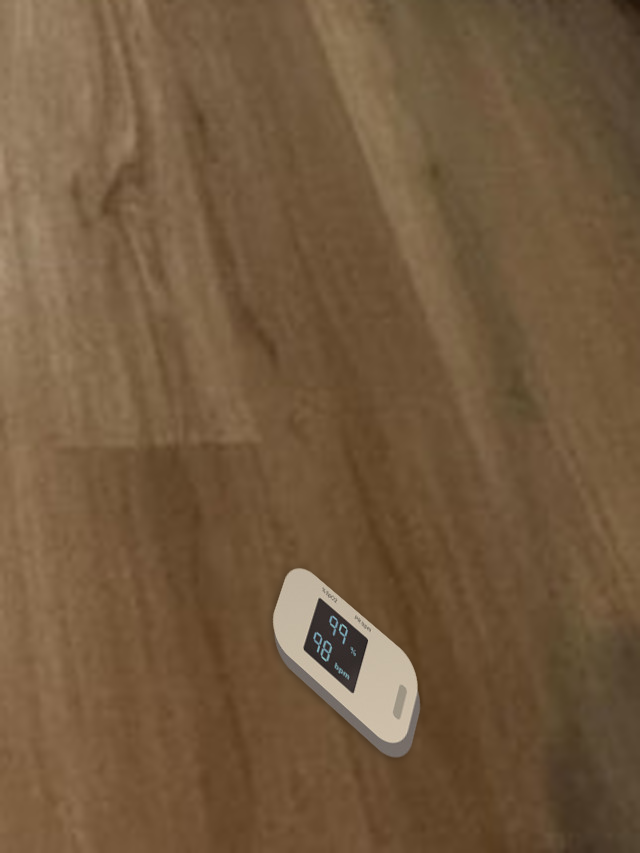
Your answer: 98 bpm
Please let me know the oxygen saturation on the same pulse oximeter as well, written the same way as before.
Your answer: 99 %
